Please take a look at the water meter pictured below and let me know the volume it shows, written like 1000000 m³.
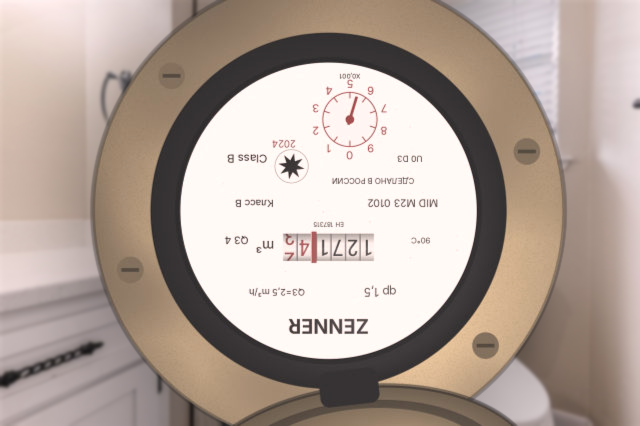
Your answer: 1271.425 m³
